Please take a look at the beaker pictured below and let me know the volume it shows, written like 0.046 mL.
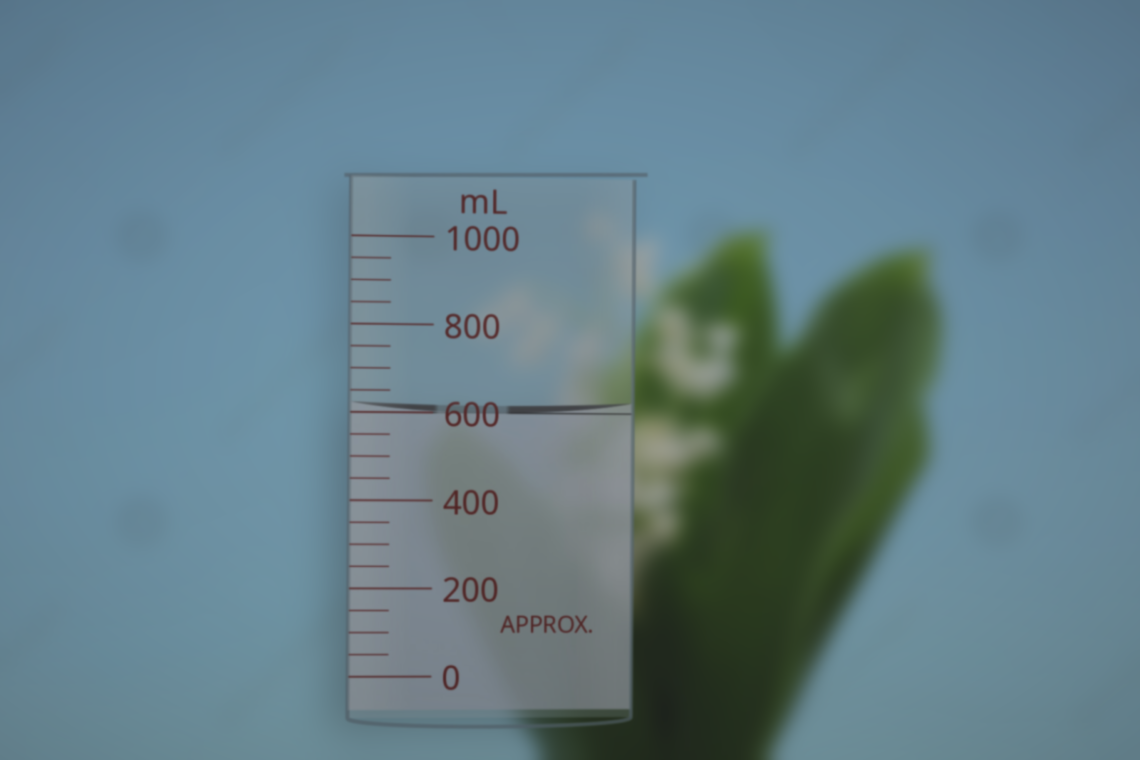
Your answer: 600 mL
